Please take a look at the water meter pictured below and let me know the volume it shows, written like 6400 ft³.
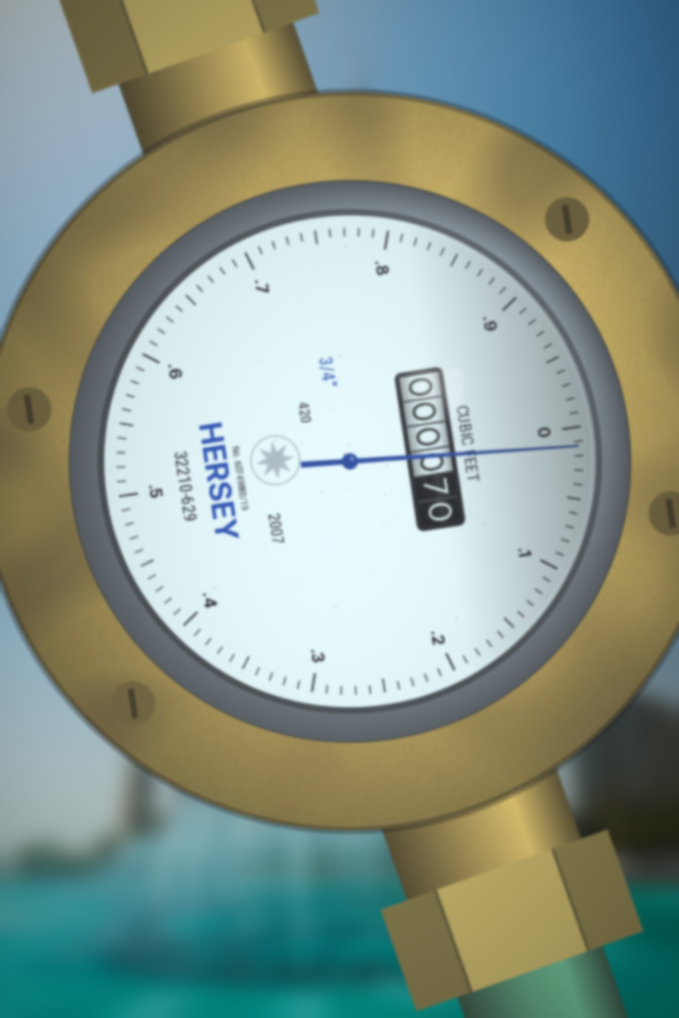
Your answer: 70.01 ft³
